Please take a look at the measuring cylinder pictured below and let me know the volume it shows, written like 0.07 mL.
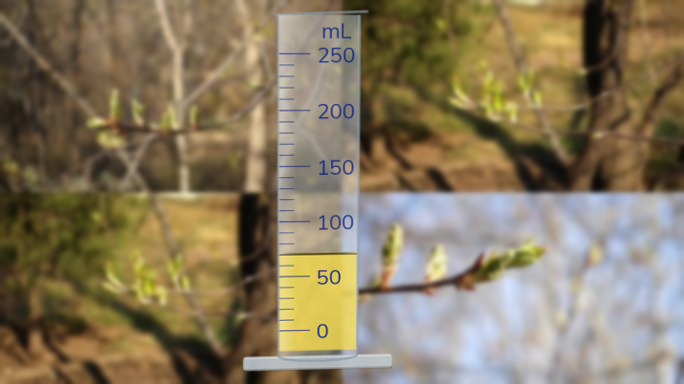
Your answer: 70 mL
